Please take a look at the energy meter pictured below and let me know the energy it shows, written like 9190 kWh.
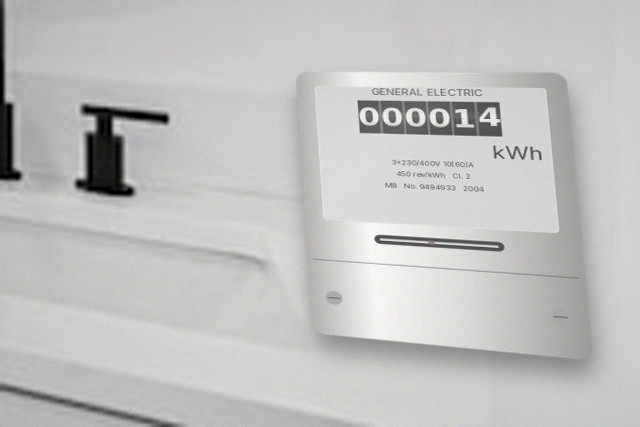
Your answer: 14 kWh
